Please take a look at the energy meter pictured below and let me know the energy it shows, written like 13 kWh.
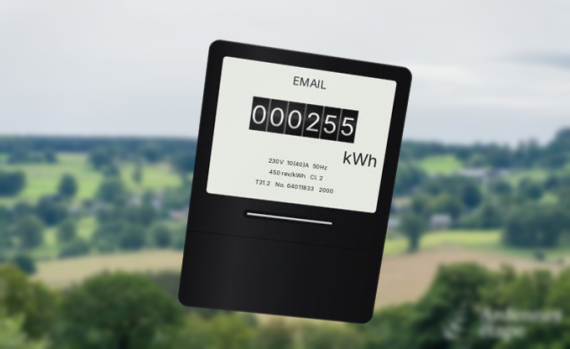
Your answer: 255 kWh
